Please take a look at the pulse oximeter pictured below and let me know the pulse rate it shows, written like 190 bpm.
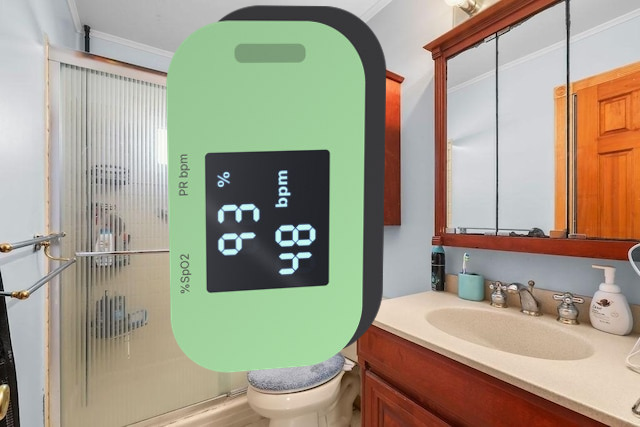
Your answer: 48 bpm
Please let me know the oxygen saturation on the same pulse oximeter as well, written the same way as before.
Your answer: 93 %
